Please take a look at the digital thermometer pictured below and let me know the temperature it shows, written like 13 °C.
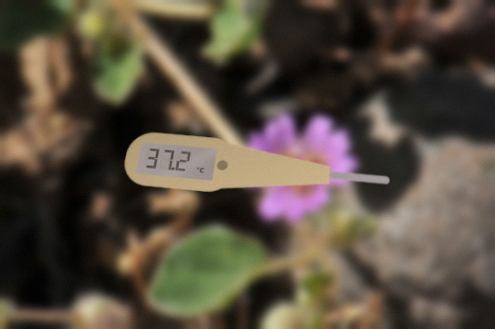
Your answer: 37.2 °C
